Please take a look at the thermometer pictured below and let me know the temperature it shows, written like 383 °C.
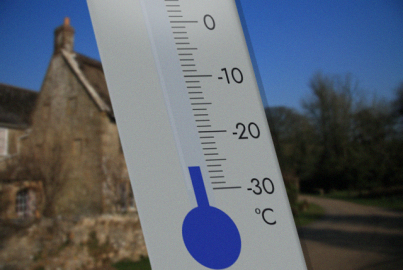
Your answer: -26 °C
